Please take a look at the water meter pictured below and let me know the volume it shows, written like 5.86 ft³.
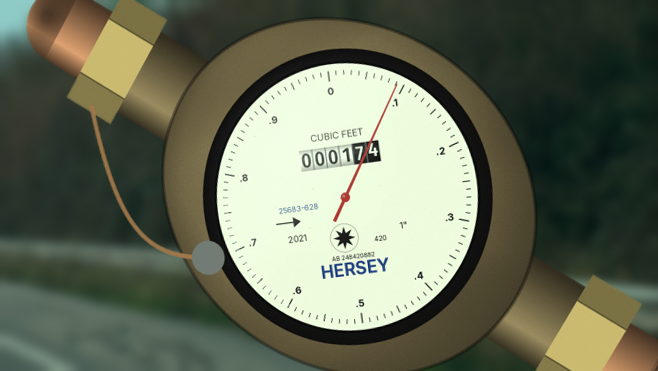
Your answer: 174.09 ft³
